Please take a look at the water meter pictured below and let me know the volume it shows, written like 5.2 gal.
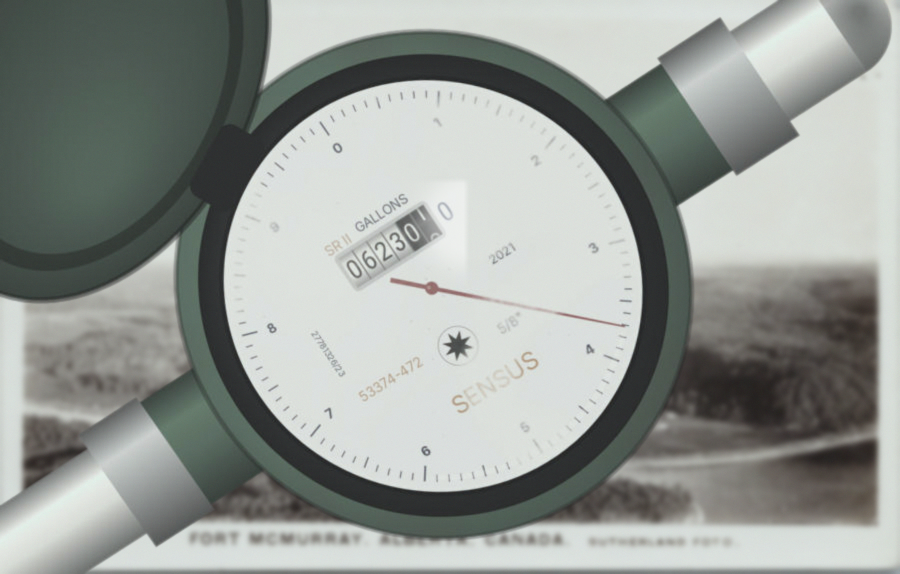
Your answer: 623013.7 gal
